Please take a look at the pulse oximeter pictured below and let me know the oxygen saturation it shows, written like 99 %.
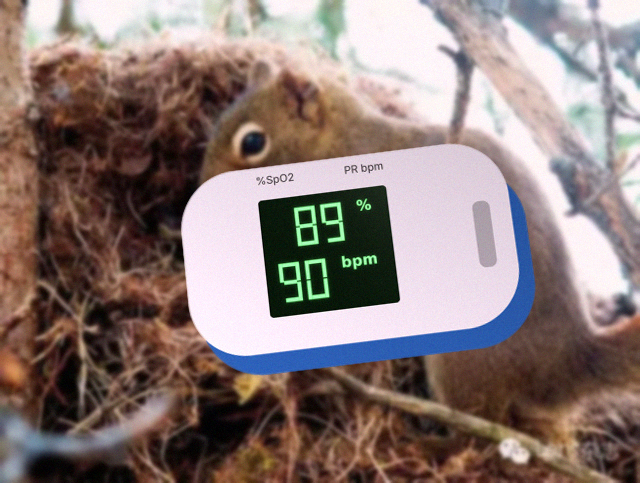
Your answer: 89 %
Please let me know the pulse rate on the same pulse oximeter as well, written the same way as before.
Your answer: 90 bpm
